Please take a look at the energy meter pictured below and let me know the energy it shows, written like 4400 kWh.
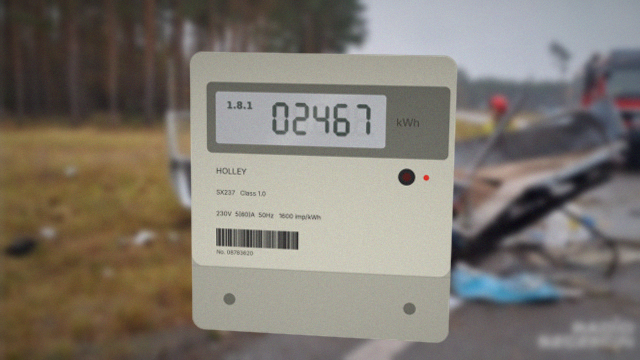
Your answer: 2467 kWh
